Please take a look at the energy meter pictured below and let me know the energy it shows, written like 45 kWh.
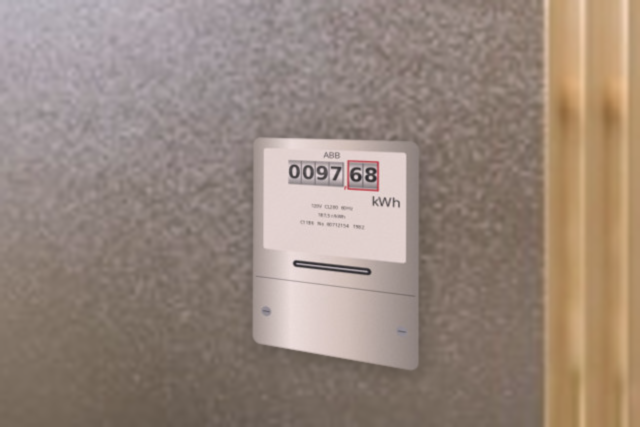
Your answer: 97.68 kWh
